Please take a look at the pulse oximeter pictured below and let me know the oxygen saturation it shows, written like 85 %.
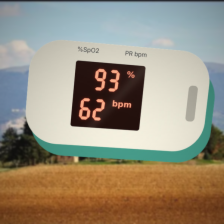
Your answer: 93 %
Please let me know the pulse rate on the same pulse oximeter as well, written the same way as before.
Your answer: 62 bpm
